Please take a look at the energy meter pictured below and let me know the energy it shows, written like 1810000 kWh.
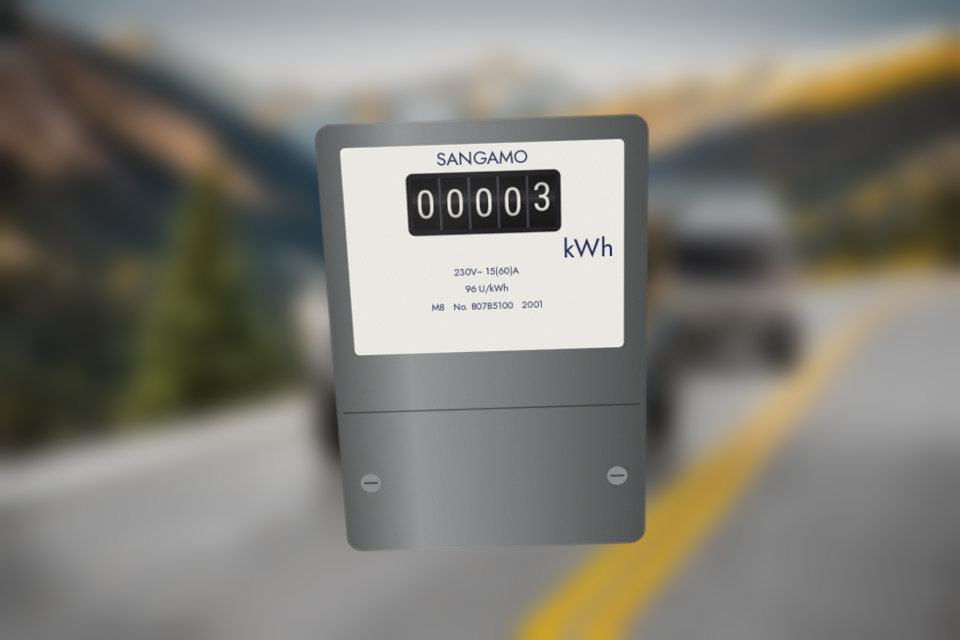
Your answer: 3 kWh
